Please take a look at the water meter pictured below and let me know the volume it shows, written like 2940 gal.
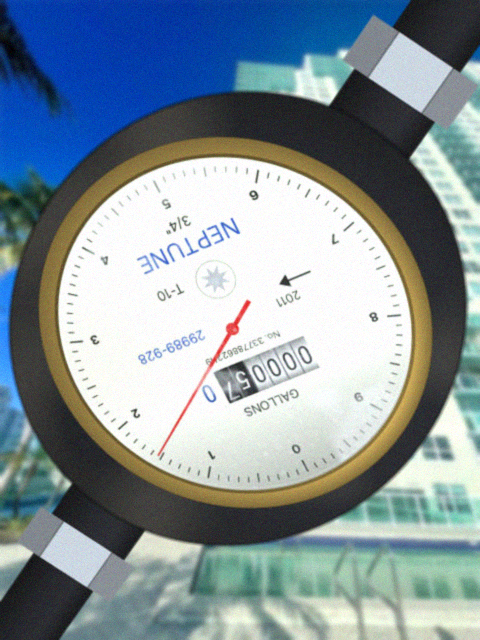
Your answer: 571.5 gal
